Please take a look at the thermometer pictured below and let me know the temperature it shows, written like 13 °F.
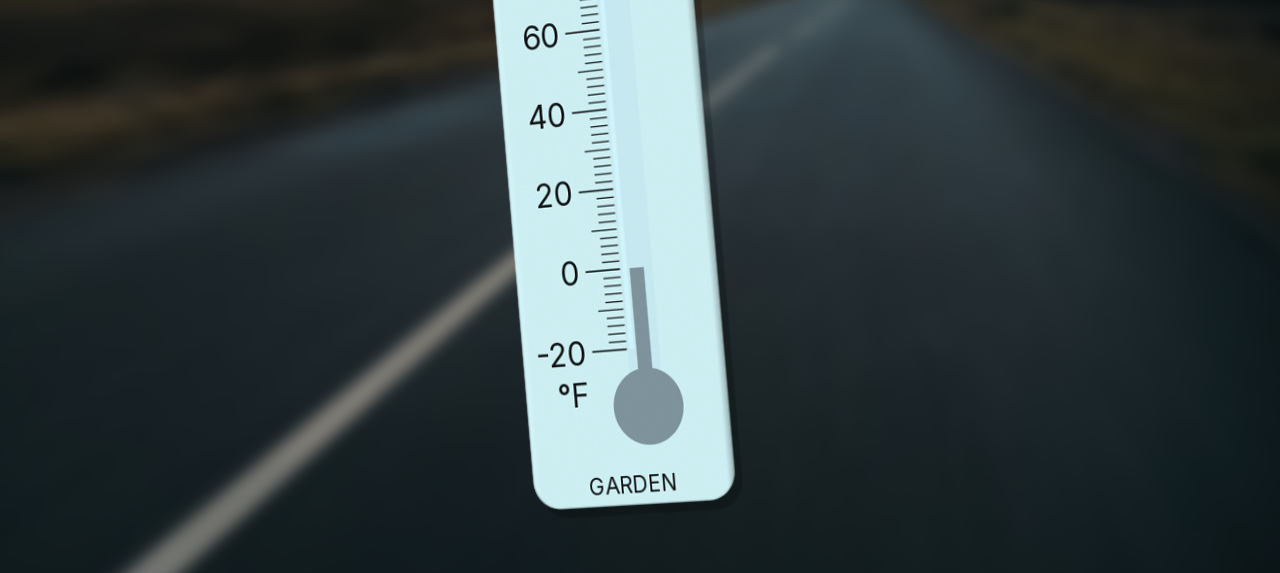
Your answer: 0 °F
